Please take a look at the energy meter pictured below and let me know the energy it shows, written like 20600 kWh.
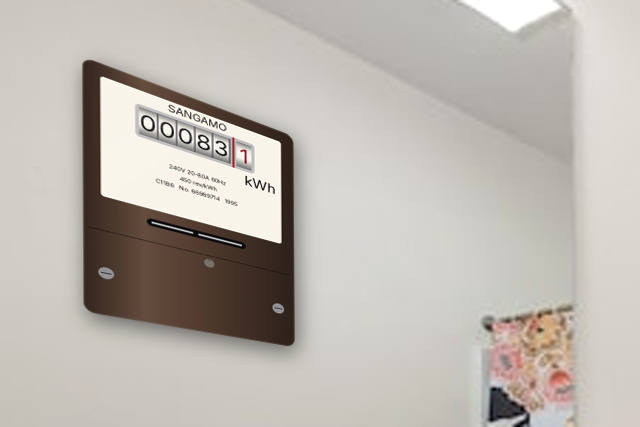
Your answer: 83.1 kWh
